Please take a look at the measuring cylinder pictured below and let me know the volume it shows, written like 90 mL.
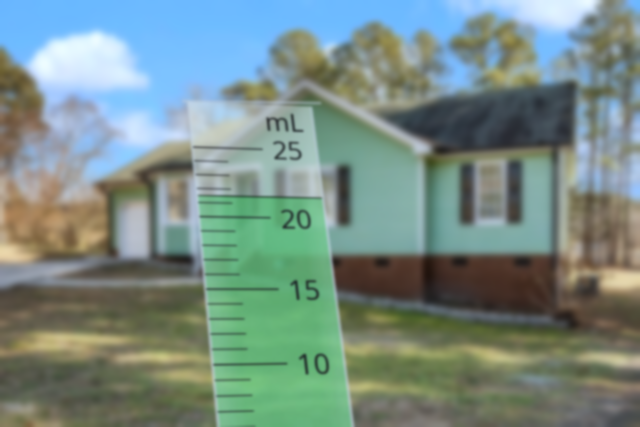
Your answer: 21.5 mL
